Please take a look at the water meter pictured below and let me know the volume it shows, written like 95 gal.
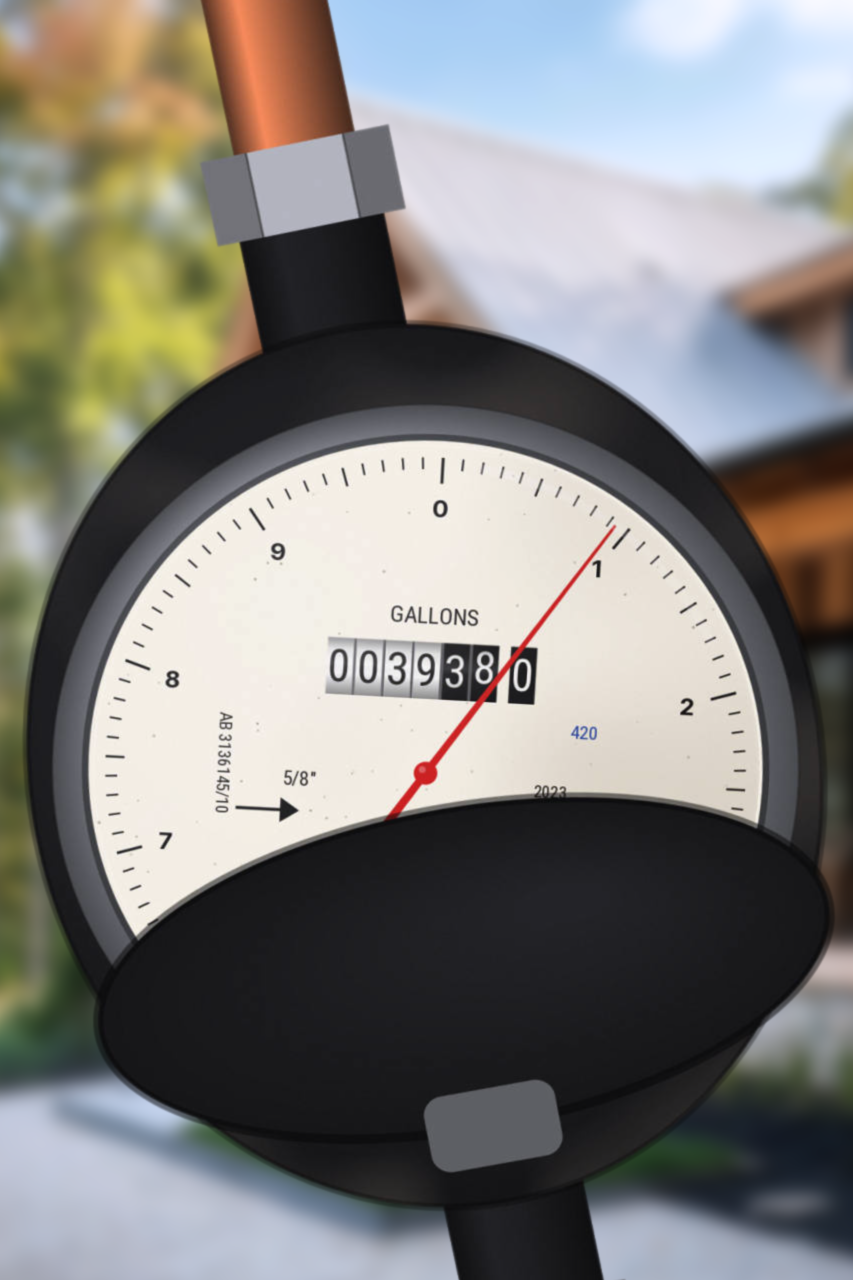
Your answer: 39380.9 gal
